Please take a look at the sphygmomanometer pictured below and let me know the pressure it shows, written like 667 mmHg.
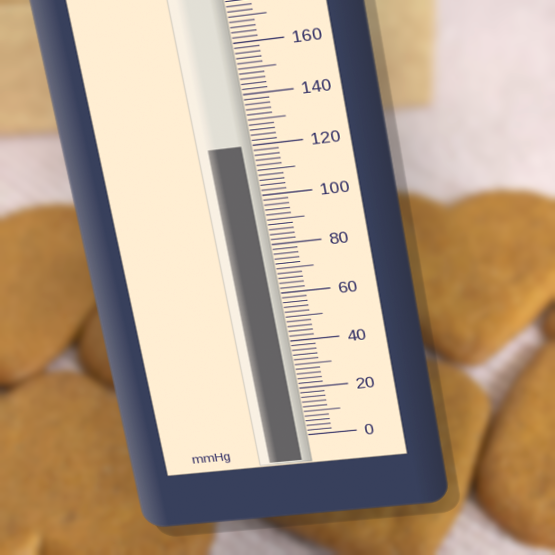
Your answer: 120 mmHg
